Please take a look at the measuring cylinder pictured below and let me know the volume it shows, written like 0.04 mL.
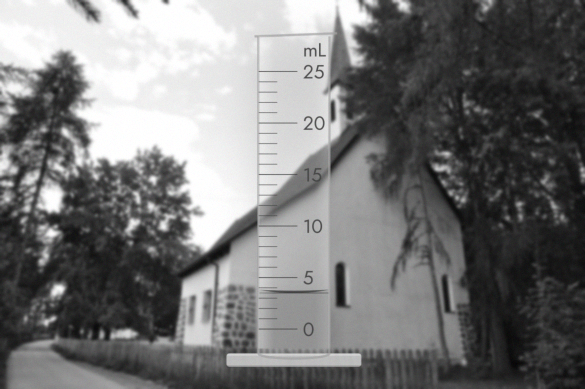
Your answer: 3.5 mL
